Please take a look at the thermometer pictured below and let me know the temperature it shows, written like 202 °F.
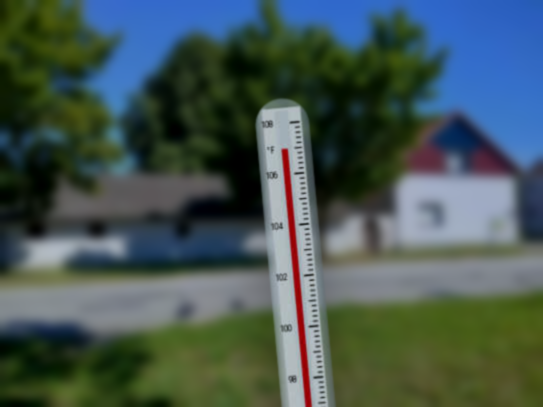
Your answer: 107 °F
